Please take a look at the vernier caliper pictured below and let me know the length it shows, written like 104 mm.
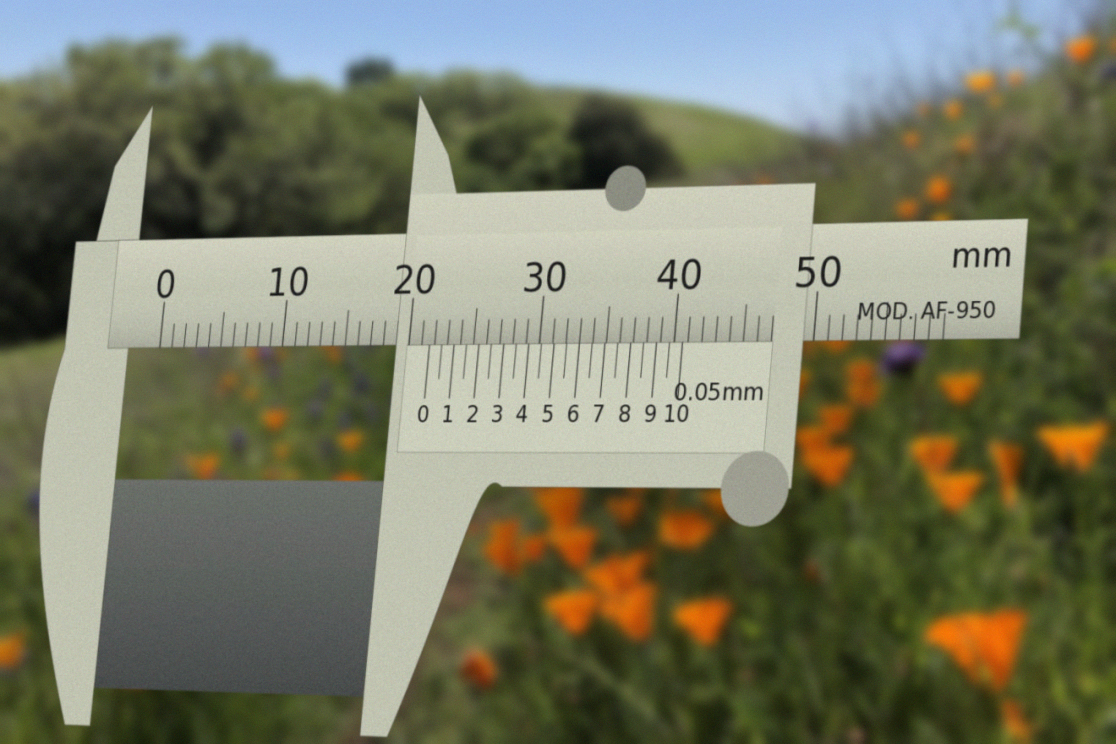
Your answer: 21.6 mm
